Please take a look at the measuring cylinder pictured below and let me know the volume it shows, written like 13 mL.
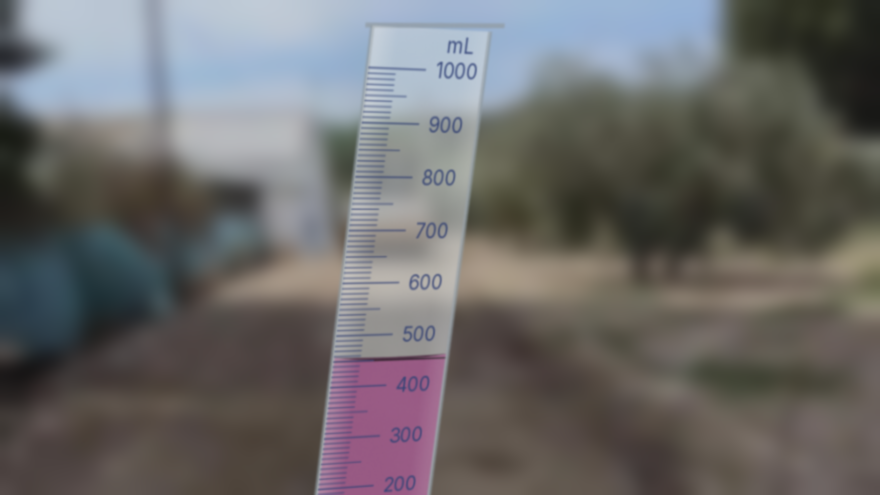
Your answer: 450 mL
